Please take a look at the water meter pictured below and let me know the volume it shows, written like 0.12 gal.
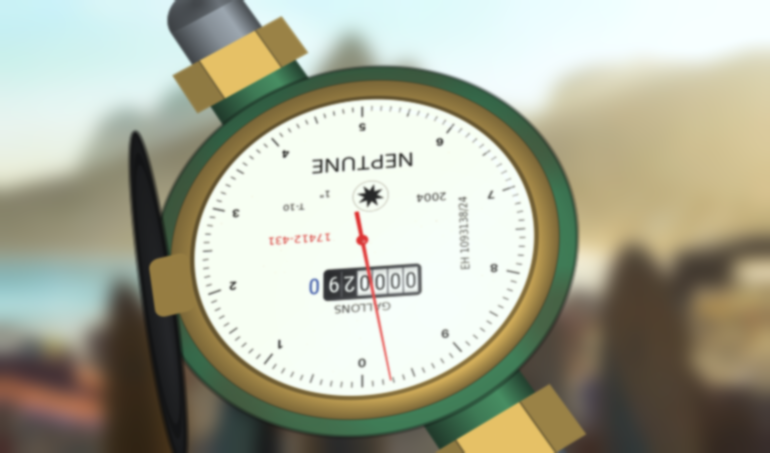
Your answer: 289.7 gal
